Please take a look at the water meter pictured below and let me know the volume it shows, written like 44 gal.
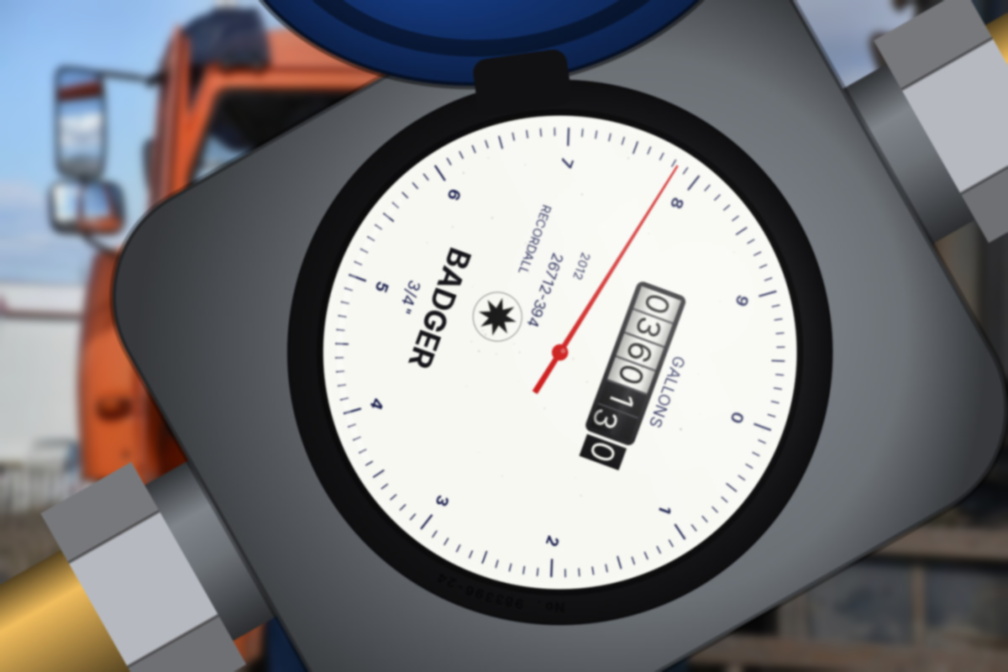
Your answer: 360127.8 gal
